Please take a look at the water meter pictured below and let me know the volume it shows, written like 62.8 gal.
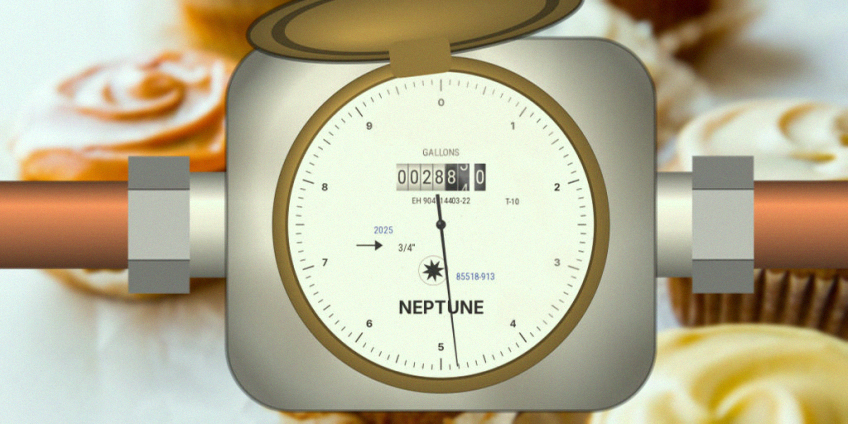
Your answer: 28834.8 gal
